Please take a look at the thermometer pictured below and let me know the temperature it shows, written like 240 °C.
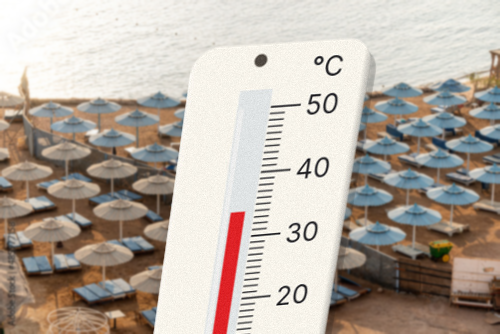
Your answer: 34 °C
